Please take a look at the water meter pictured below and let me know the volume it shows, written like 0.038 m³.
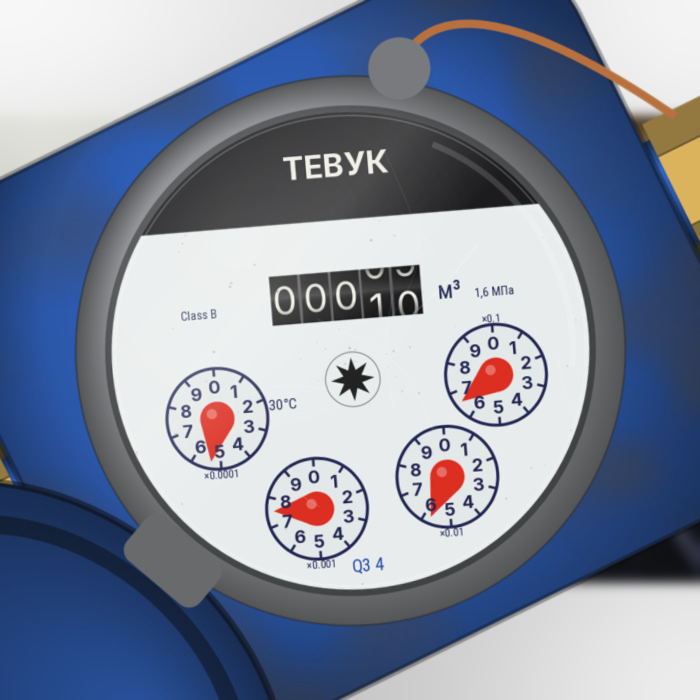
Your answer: 9.6575 m³
